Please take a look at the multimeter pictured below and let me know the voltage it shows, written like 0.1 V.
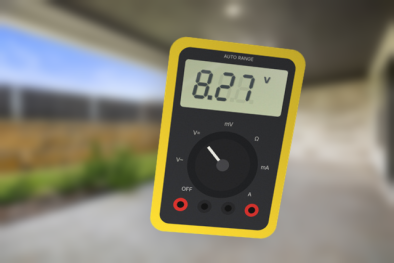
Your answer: 8.27 V
